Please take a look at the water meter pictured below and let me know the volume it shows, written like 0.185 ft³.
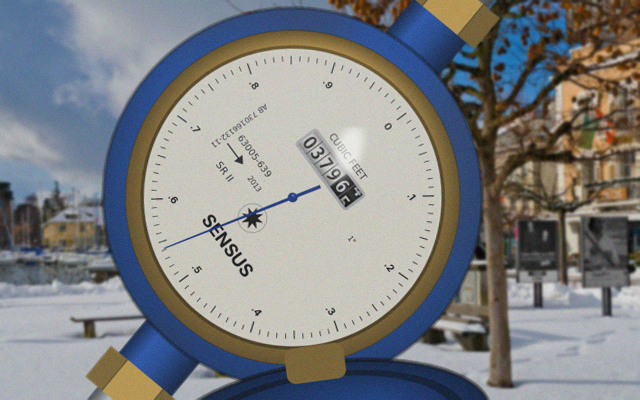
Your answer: 37964.54 ft³
